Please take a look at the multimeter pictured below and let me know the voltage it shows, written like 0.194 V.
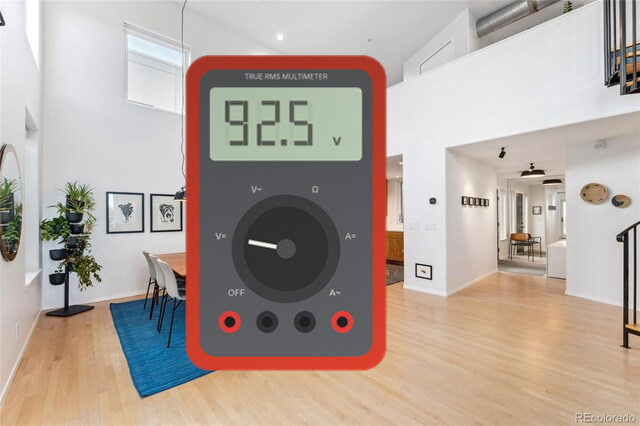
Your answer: 92.5 V
